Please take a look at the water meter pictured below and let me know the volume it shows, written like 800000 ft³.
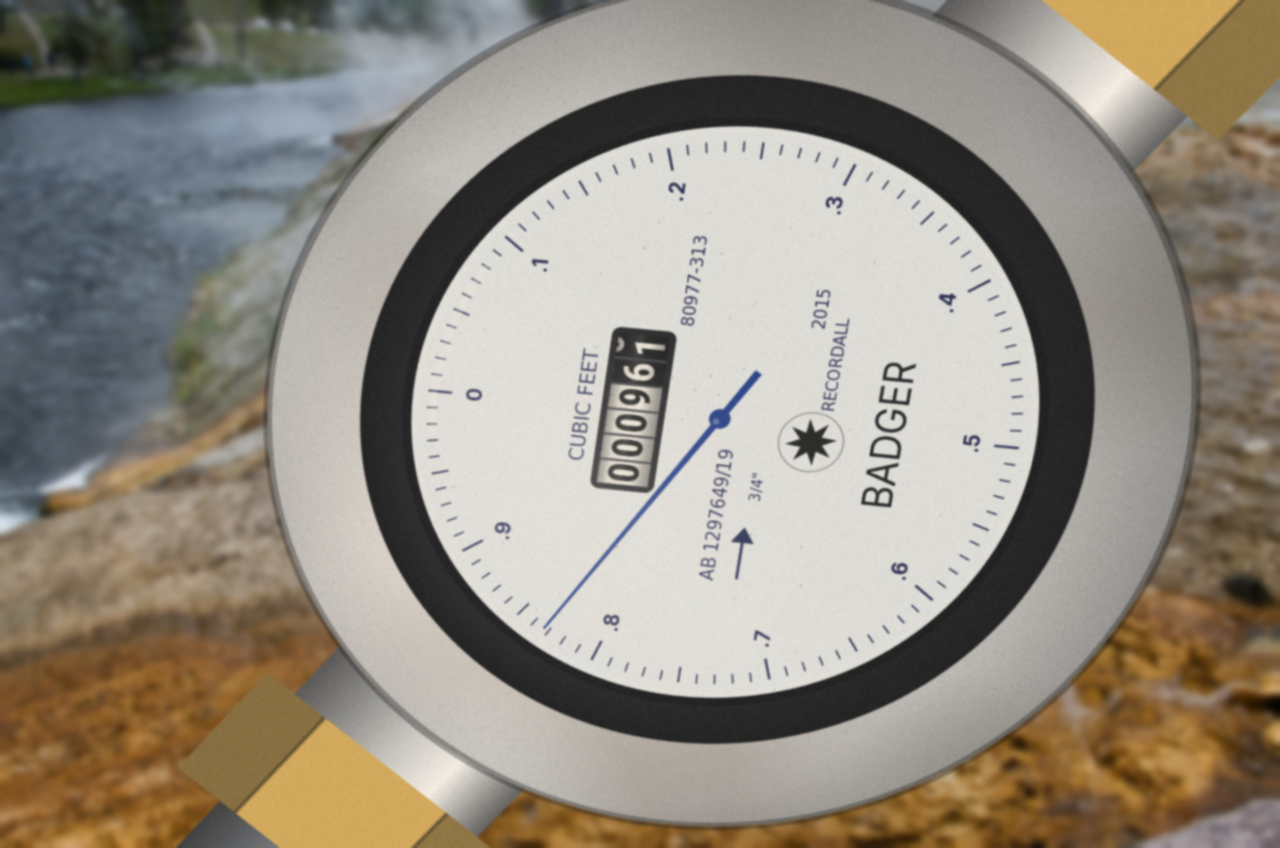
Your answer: 960.83 ft³
